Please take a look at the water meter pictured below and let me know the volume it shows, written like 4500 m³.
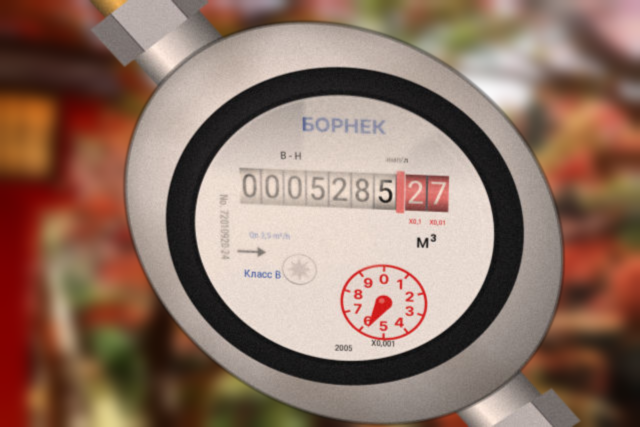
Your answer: 5285.275 m³
